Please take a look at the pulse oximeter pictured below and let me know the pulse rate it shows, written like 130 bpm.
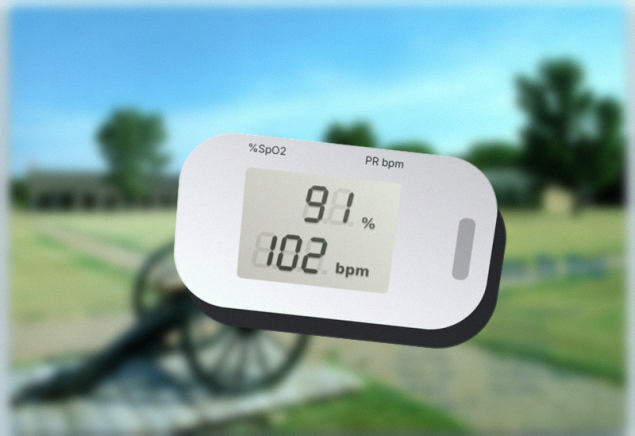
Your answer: 102 bpm
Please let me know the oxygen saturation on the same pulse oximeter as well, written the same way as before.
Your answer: 91 %
